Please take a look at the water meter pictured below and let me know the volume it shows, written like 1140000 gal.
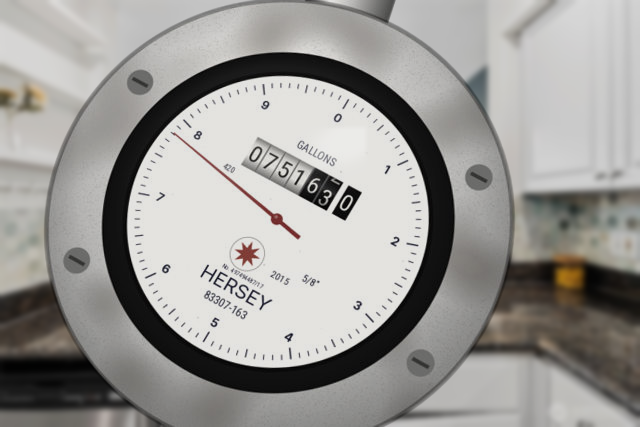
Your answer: 751627.8 gal
